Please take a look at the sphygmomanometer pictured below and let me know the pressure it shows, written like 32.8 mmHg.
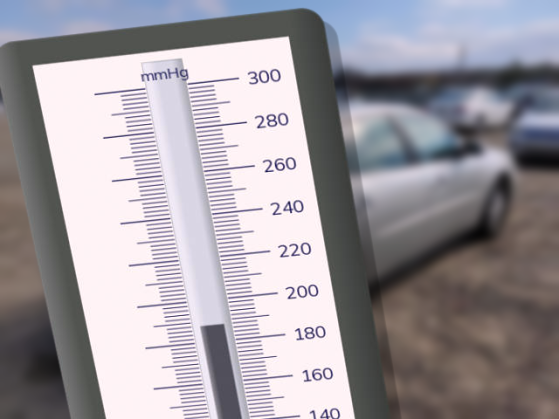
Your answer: 188 mmHg
